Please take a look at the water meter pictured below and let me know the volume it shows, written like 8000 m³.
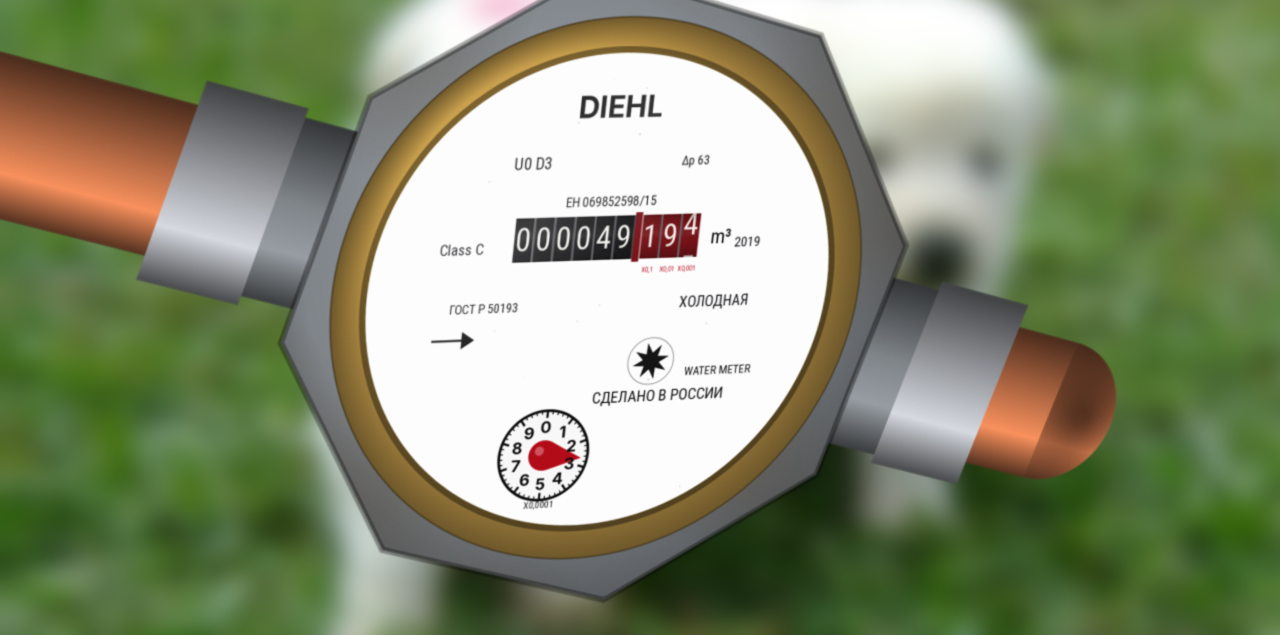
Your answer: 49.1942 m³
